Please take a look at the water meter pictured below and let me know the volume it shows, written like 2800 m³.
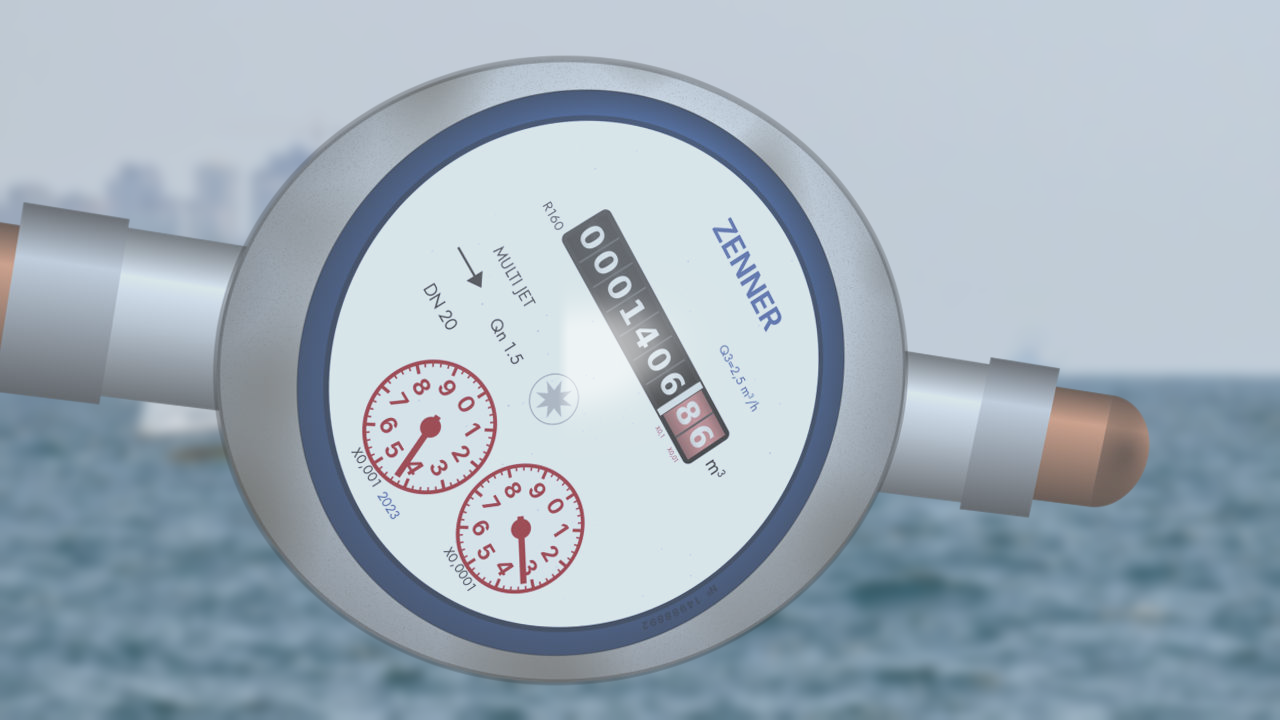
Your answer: 1406.8643 m³
